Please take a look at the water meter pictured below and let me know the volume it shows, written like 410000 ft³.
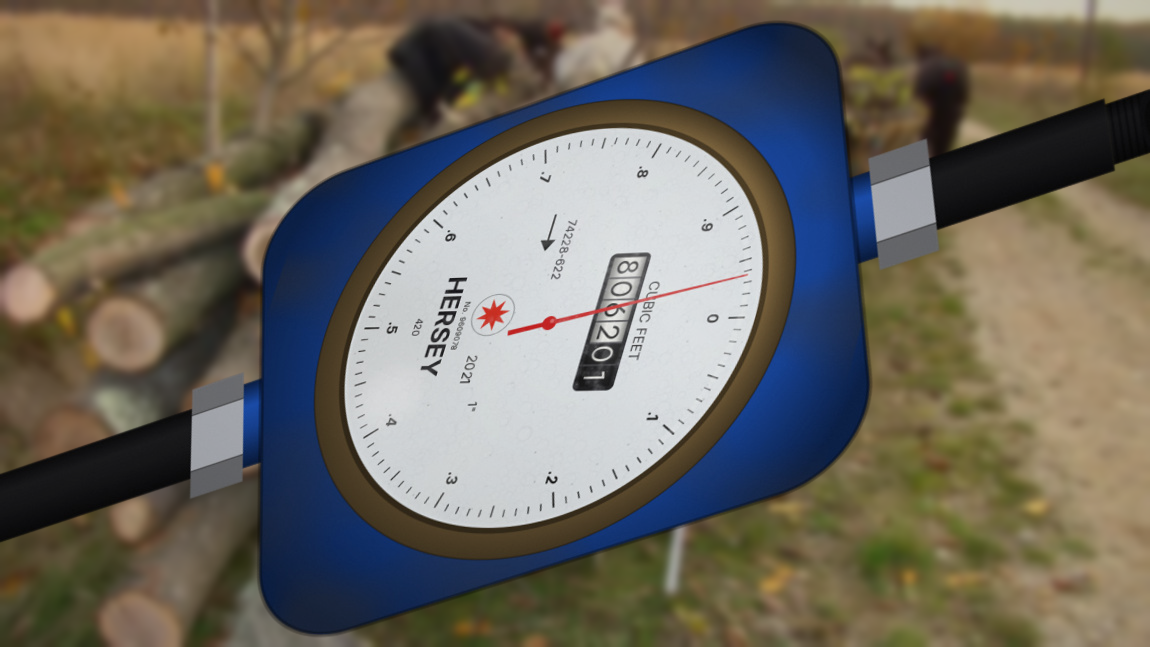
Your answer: 806200.96 ft³
